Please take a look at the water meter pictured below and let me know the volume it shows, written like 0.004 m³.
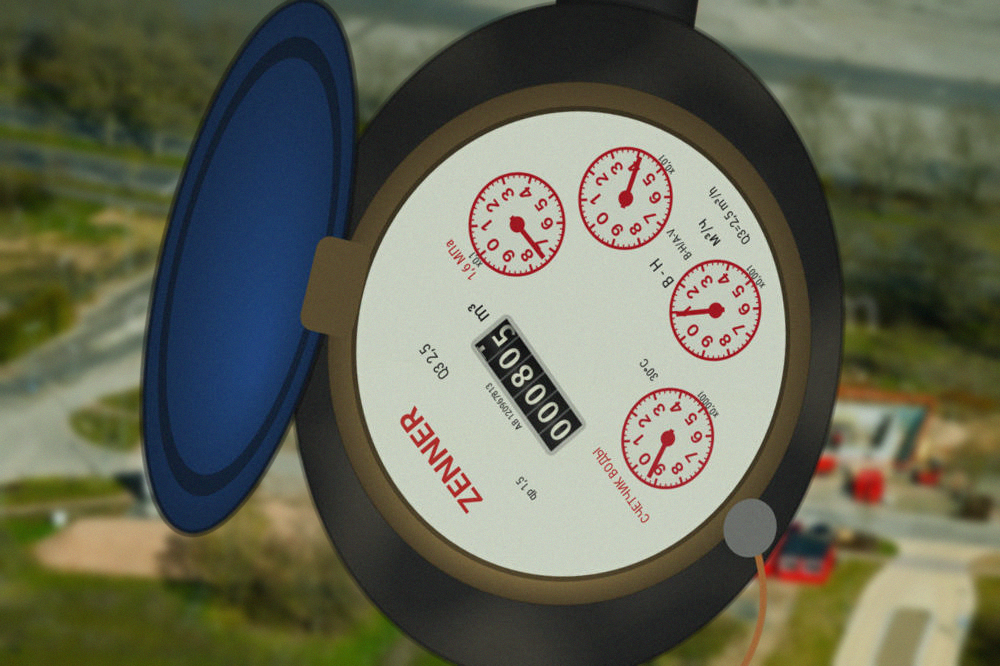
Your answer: 804.7409 m³
